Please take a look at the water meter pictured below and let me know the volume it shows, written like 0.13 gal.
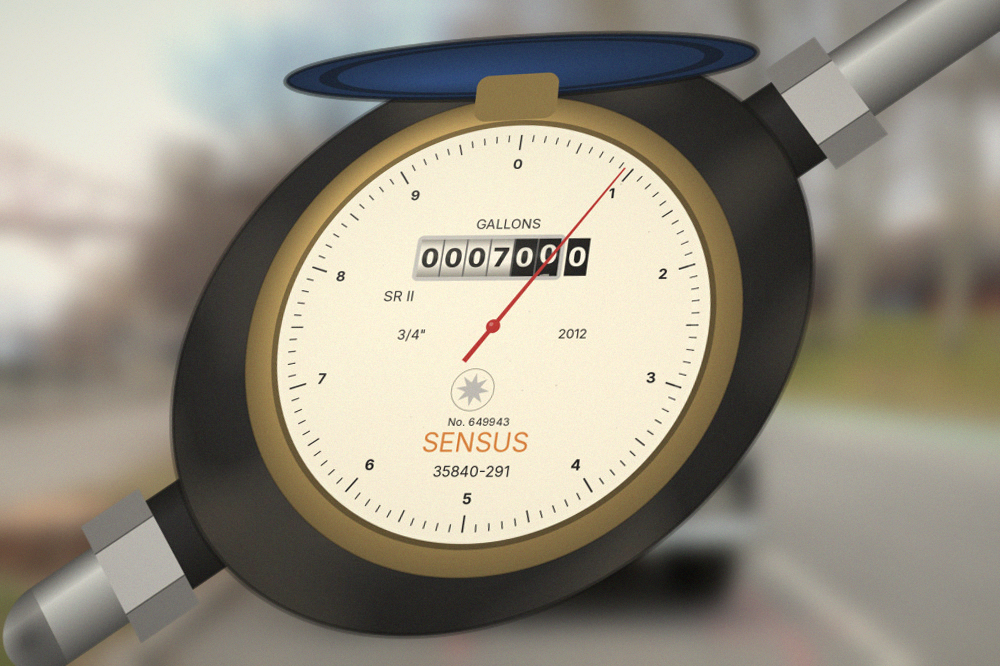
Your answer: 7000.9 gal
